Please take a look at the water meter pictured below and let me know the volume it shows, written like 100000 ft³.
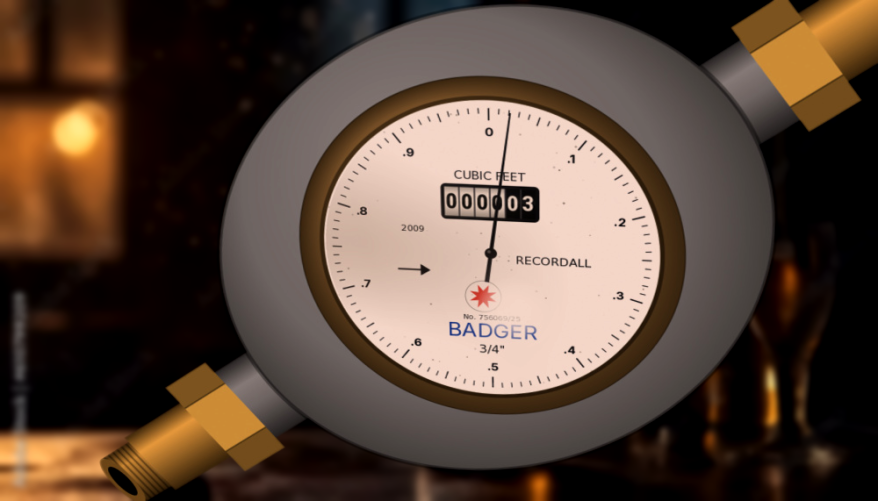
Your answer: 3.02 ft³
